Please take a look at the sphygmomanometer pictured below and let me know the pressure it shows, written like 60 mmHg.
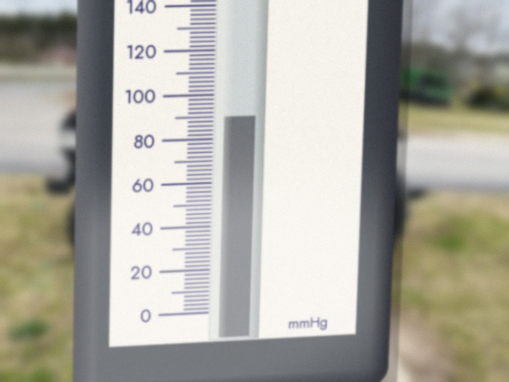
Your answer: 90 mmHg
